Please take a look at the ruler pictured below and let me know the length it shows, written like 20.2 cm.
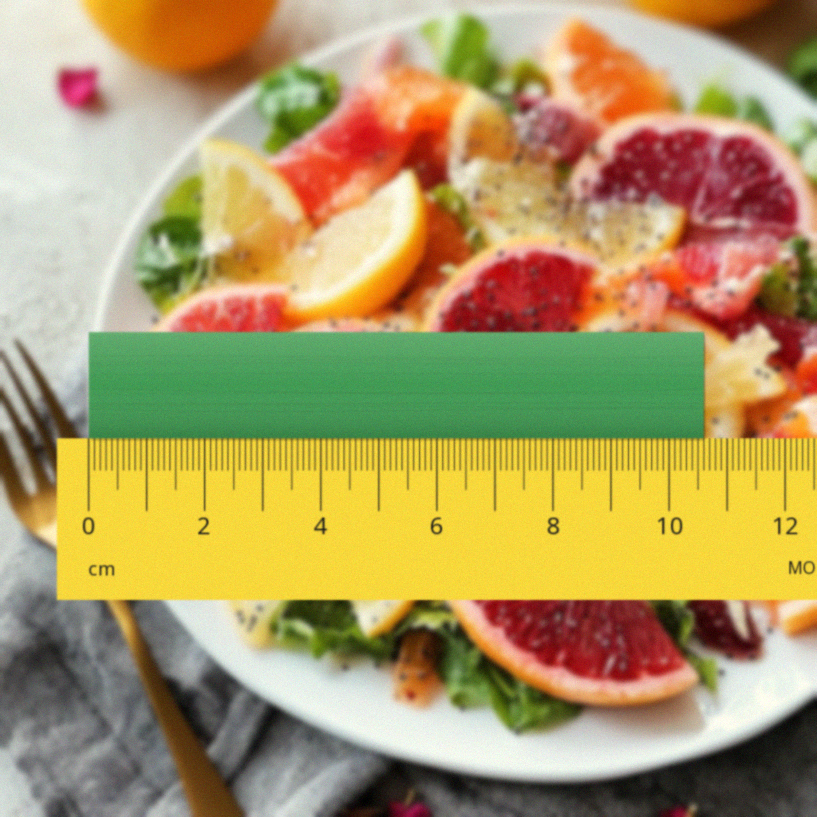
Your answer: 10.6 cm
